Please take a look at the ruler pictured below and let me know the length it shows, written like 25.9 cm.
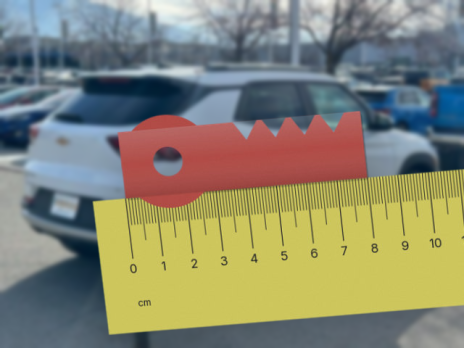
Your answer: 8 cm
